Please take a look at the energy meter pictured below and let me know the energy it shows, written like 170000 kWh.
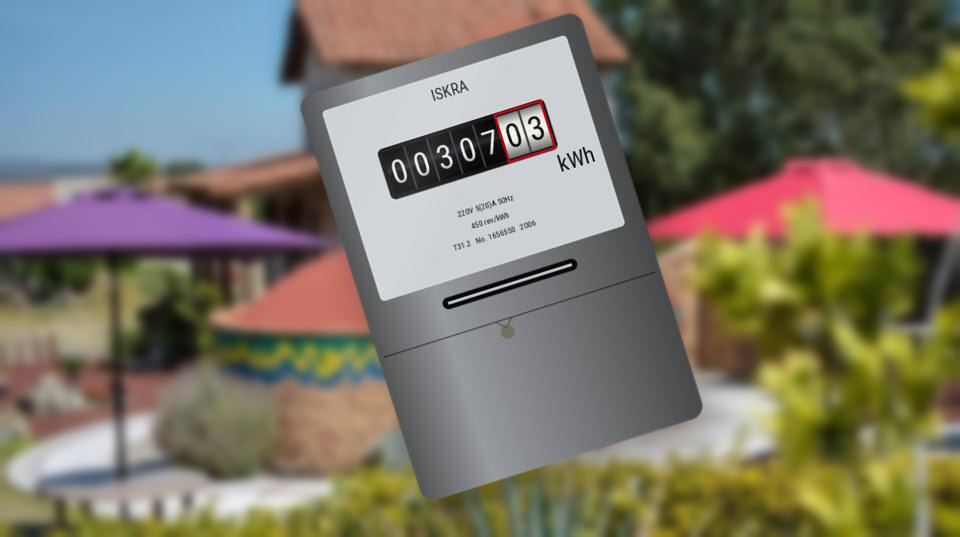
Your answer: 307.03 kWh
